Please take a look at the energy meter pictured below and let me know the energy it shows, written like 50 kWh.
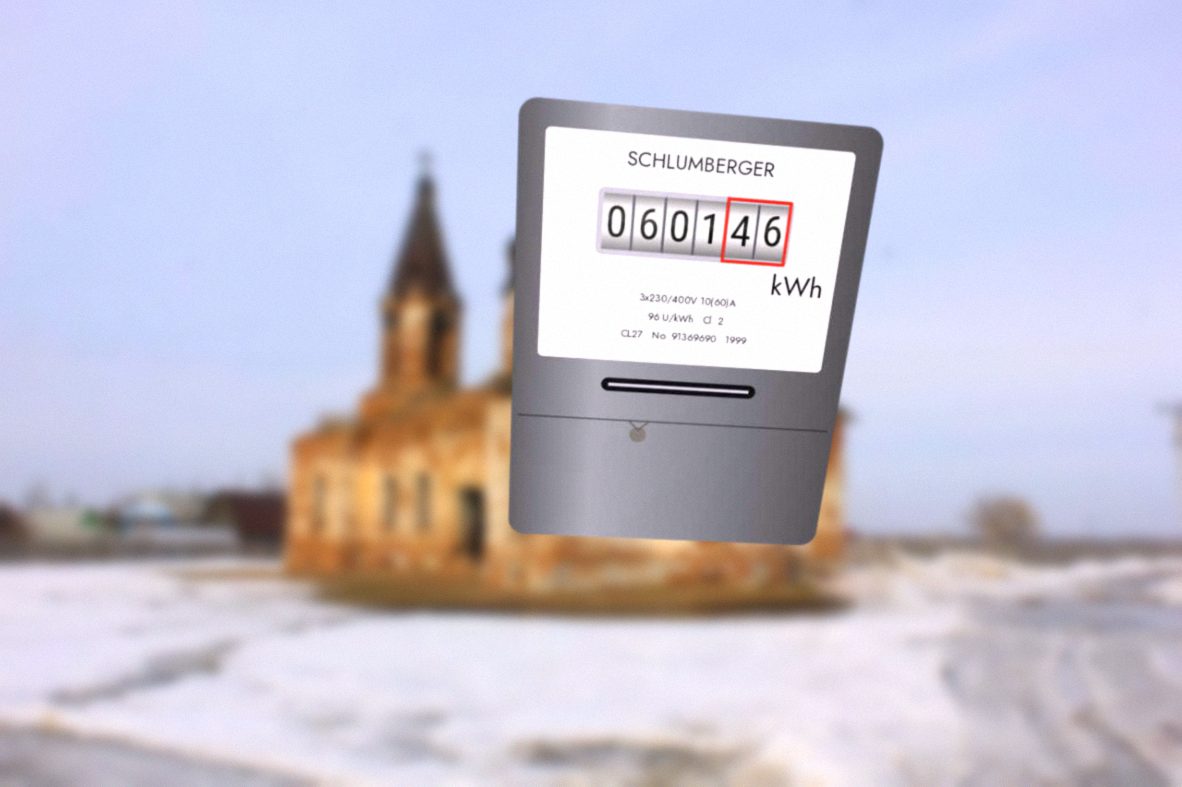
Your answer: 601.46 kWh
